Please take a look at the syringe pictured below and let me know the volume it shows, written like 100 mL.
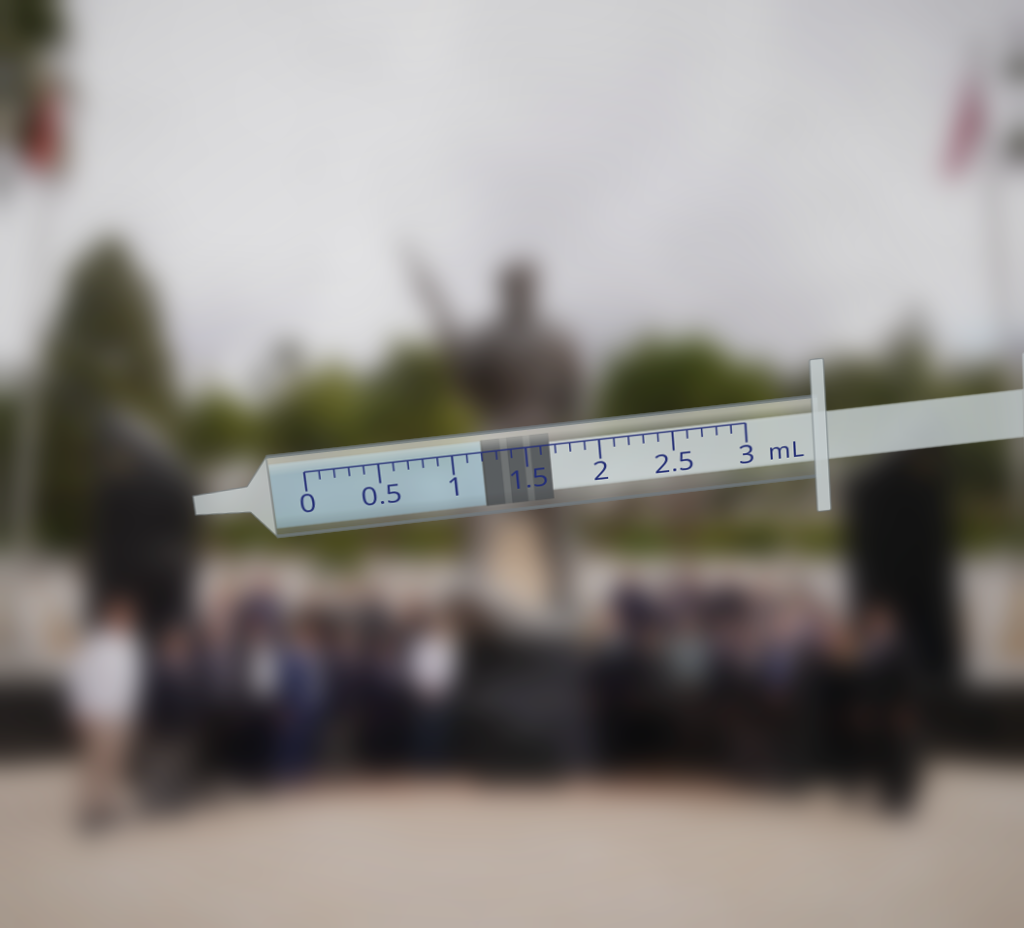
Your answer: 1.2 mL
